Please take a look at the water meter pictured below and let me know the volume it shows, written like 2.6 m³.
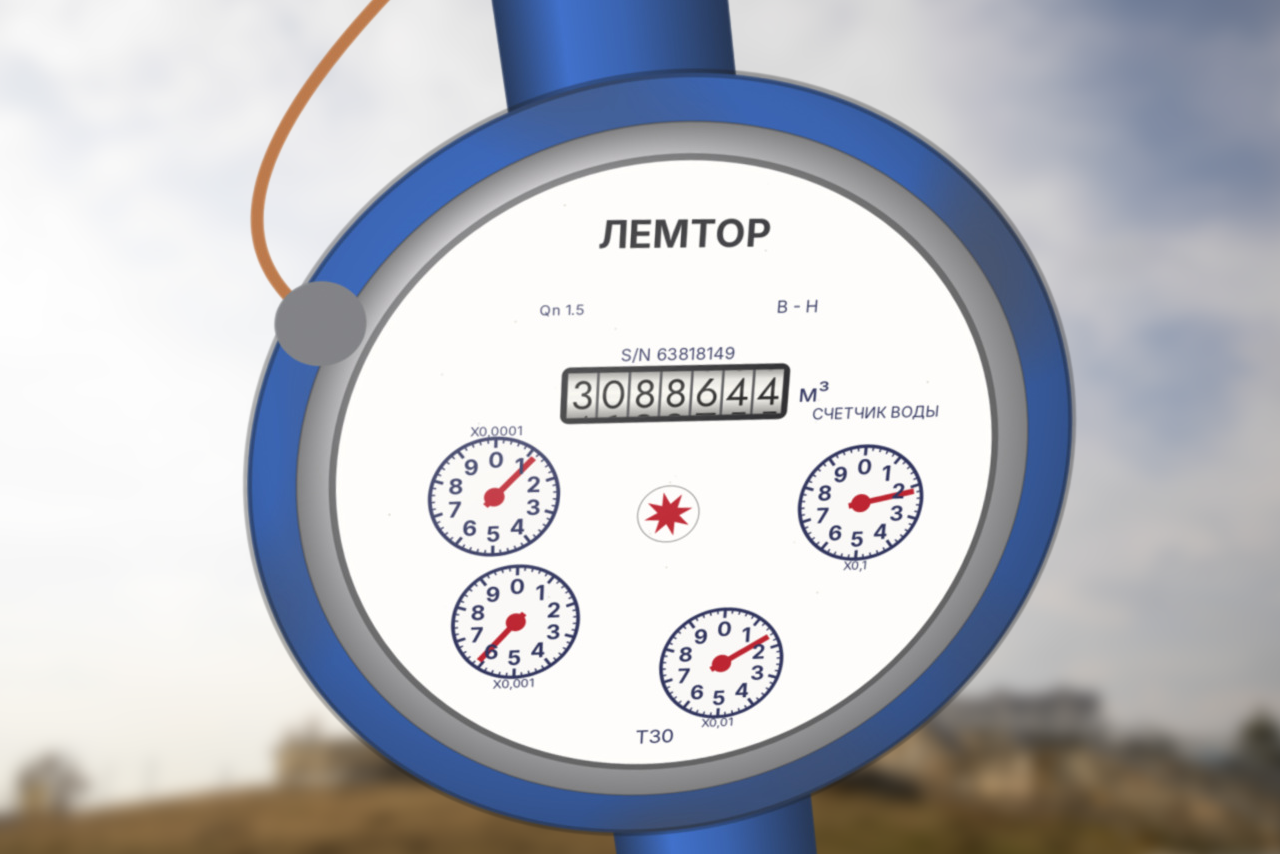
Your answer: 3088644.2161 m³
